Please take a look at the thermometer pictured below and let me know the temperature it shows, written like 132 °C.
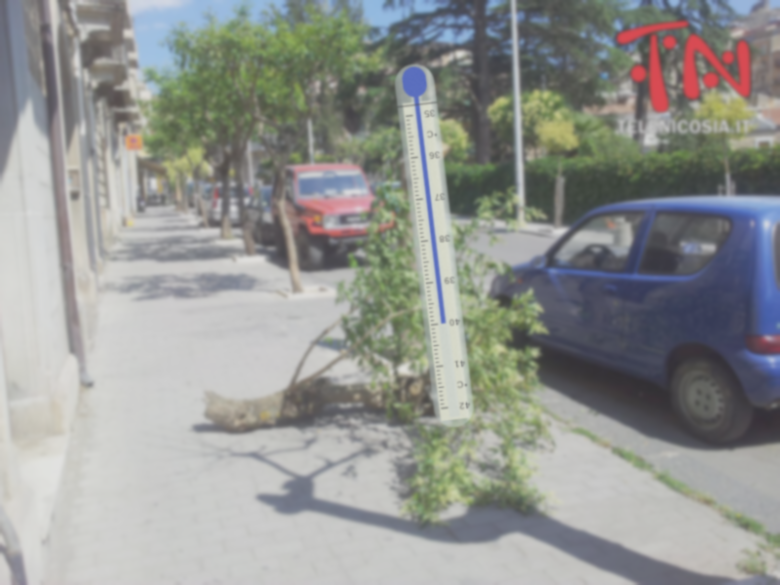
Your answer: 40 °C
